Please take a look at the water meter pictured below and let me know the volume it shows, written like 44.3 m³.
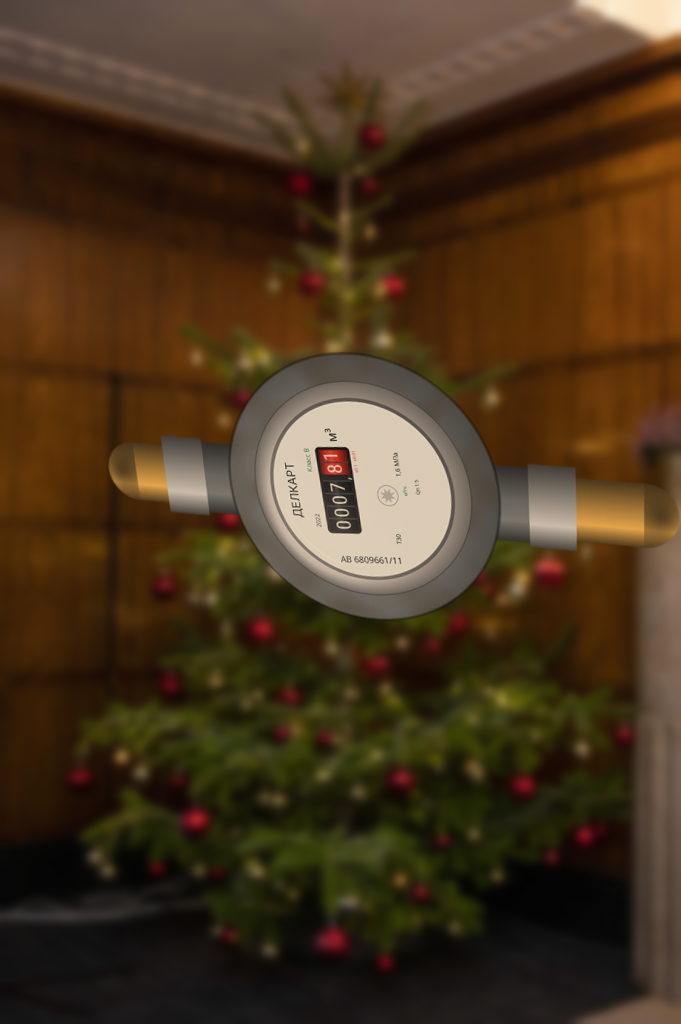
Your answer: 7.81 m³
